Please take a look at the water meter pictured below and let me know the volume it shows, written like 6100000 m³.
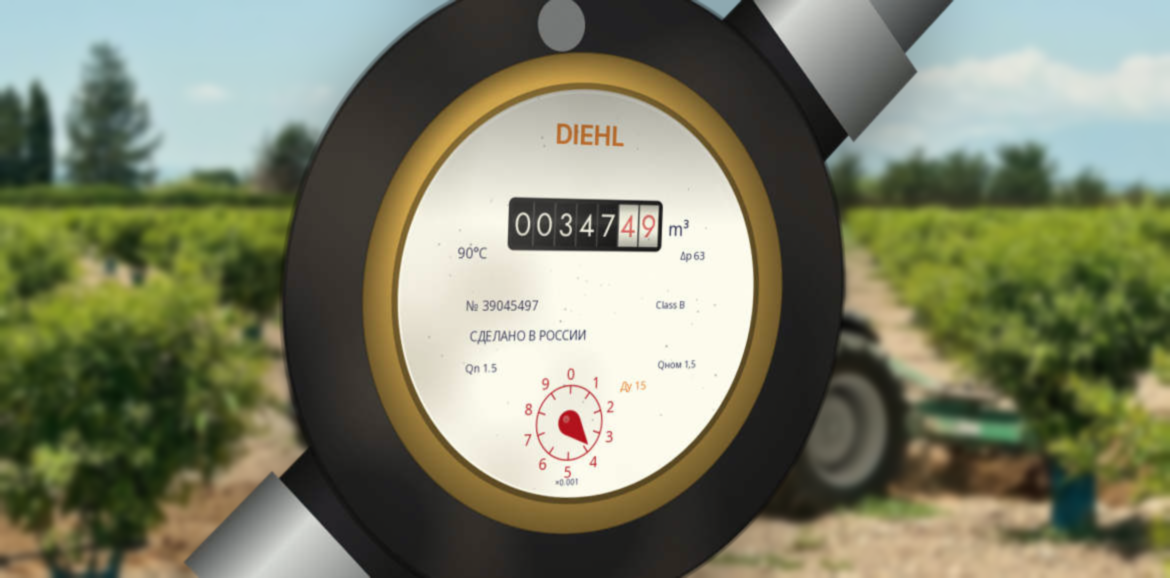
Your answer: 347.493 m³
